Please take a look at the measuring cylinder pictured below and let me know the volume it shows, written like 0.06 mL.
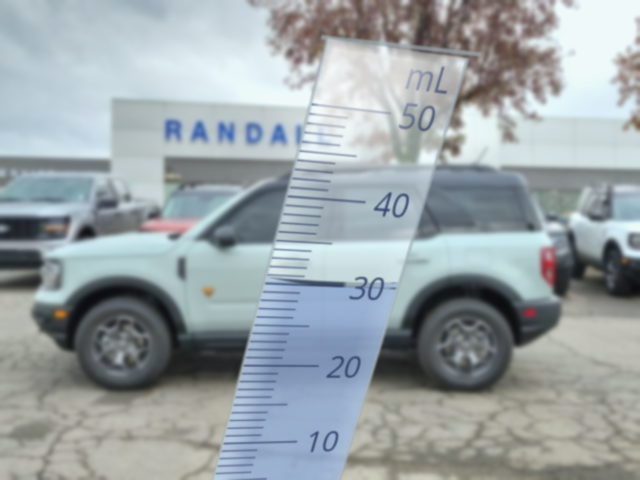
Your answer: 30 mL
